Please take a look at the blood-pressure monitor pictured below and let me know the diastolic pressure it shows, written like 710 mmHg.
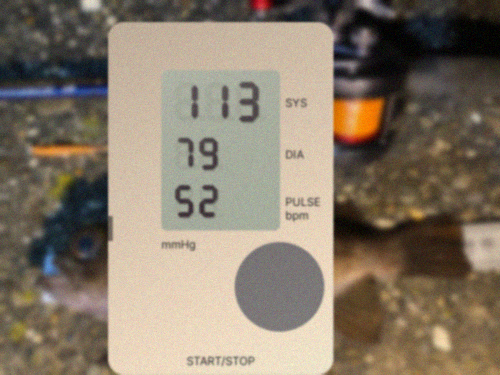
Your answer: 79 mmHg
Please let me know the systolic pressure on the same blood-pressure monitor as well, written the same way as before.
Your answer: 113 mmHg
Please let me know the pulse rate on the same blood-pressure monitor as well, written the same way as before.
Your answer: 52 bpm
